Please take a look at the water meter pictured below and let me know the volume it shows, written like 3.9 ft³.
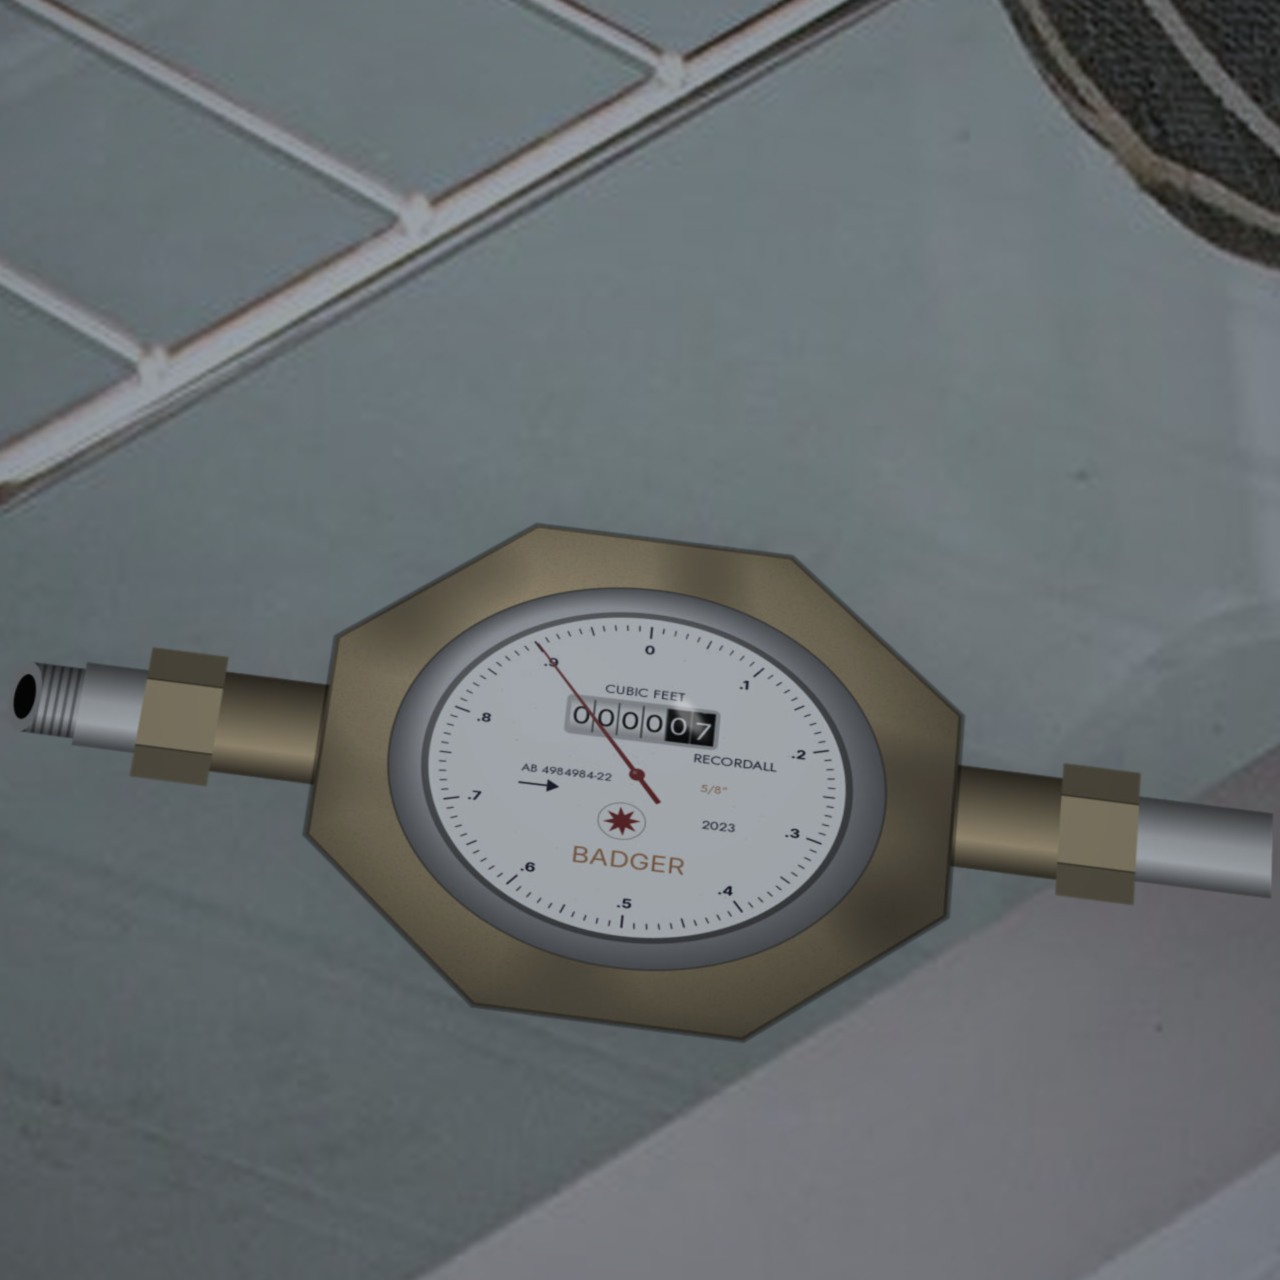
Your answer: 6.90 ft³
